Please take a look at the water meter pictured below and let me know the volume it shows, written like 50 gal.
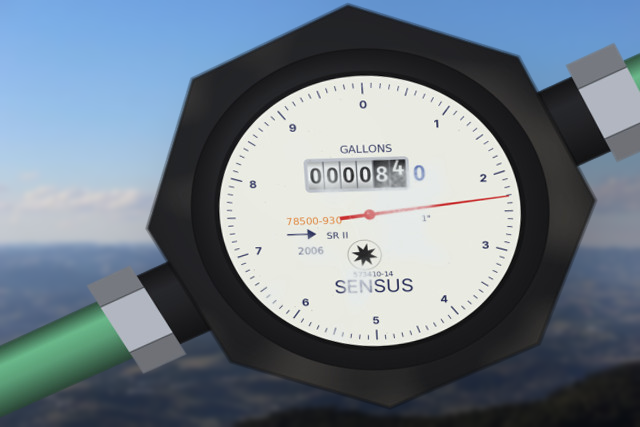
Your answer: 842.3 gal
